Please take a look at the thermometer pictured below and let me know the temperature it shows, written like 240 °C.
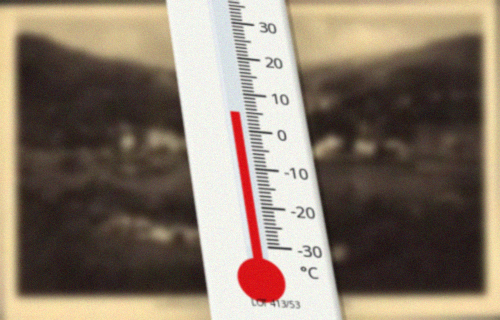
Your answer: 5 °C
